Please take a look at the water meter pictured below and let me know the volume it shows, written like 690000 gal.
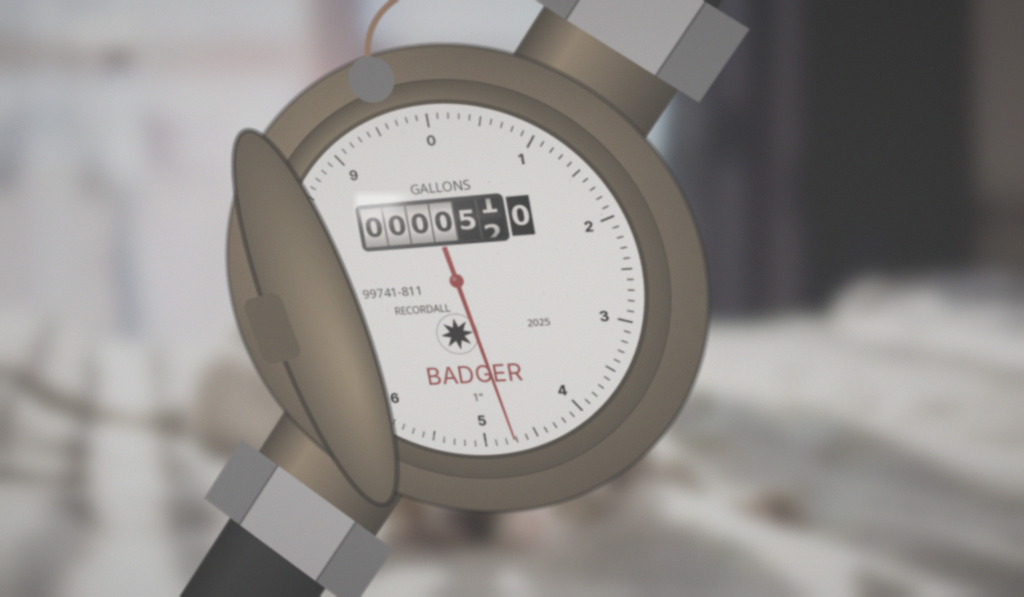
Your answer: 514.7 gal
